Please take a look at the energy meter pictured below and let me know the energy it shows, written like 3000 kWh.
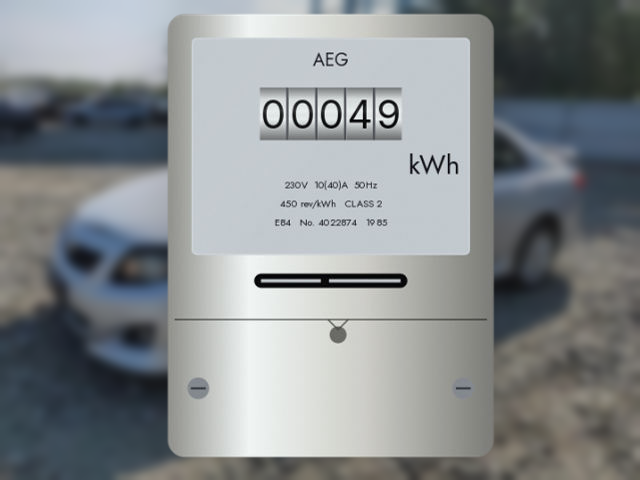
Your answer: 49 kWh
